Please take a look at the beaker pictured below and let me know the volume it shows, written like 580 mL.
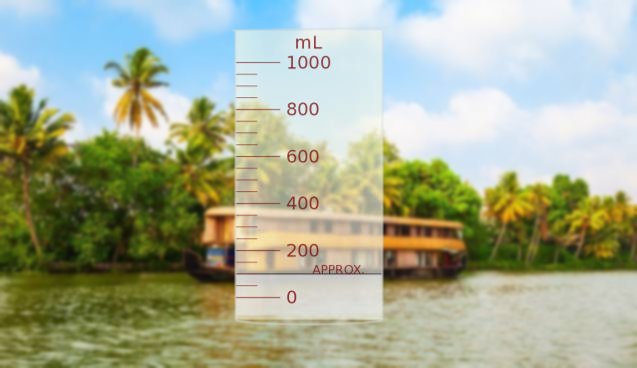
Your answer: 100 mL
